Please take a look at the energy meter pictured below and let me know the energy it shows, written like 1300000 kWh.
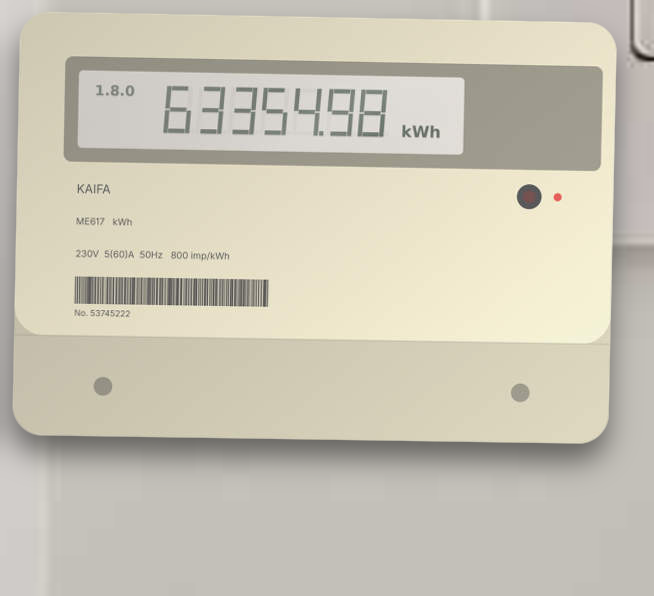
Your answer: 63354.98 kWh
